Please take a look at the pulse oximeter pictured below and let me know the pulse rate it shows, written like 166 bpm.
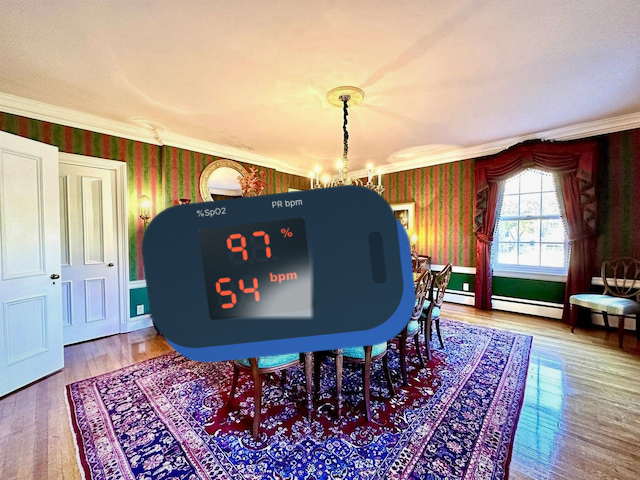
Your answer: 54 bpm
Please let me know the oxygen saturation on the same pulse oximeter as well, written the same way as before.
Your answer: 97 %
